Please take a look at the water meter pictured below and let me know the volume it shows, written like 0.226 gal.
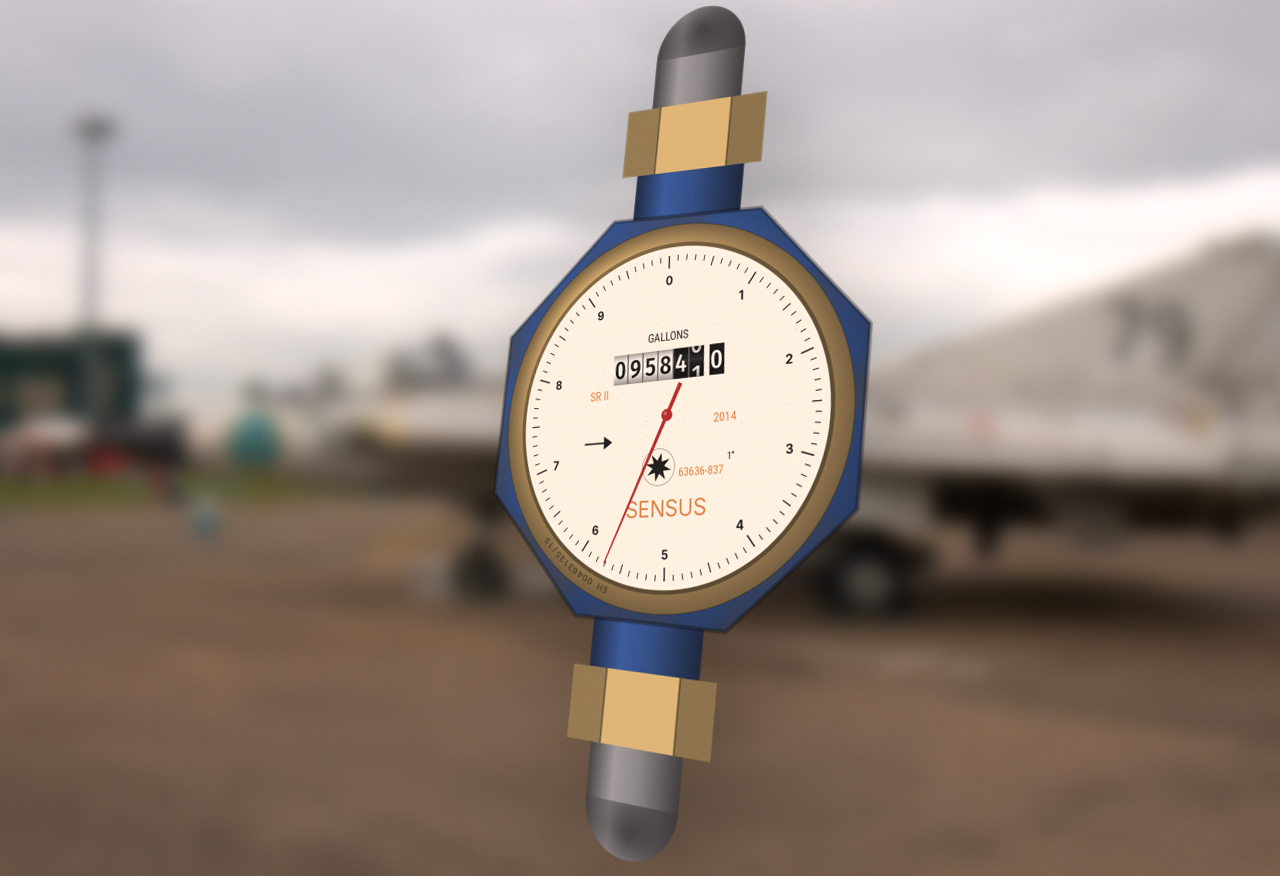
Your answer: 958405.7 gal
